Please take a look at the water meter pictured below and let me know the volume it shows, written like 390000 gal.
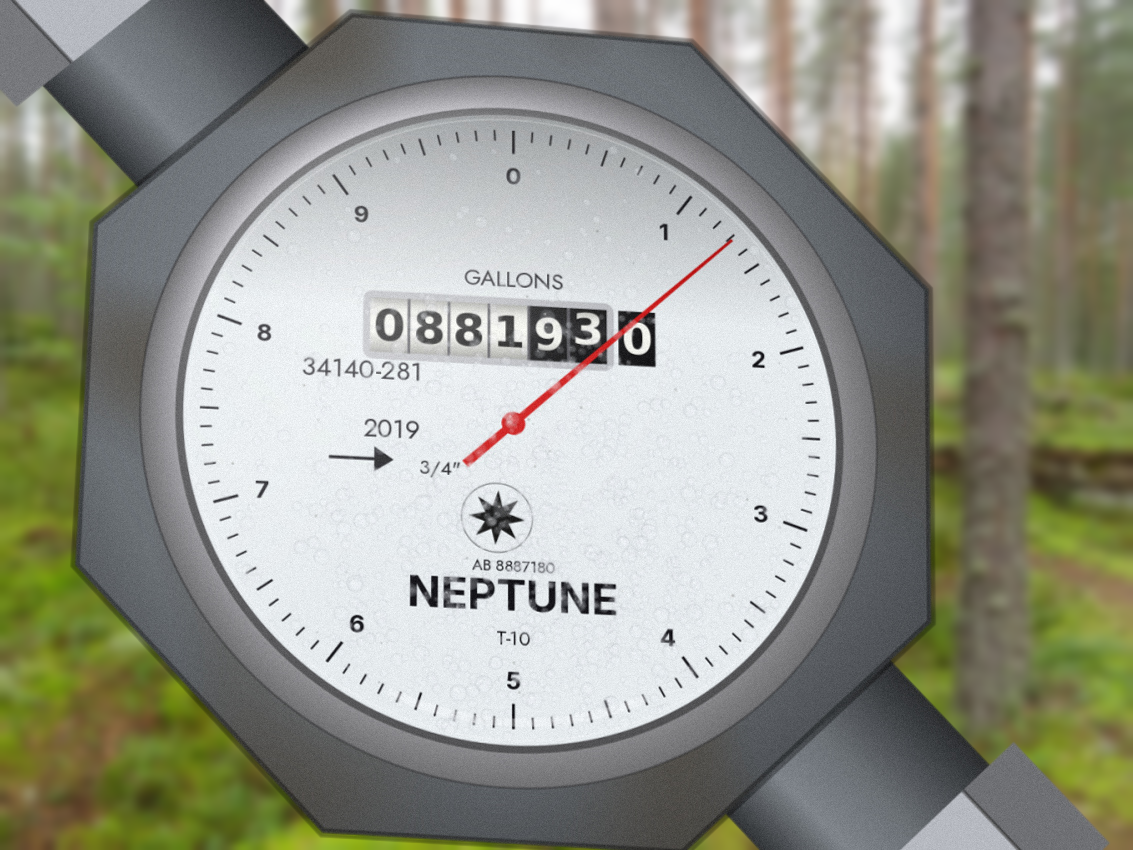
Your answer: 881931.3 gal
